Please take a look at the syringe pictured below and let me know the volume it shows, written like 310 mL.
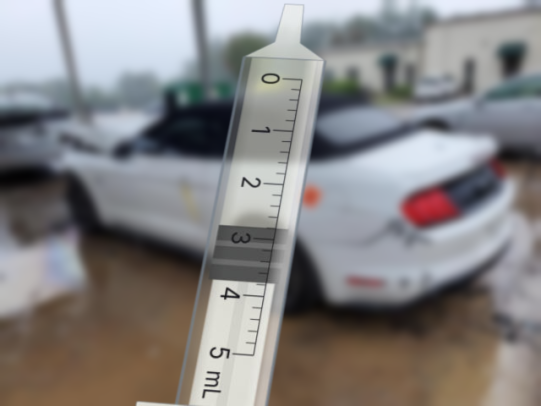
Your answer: 2.8 mL
